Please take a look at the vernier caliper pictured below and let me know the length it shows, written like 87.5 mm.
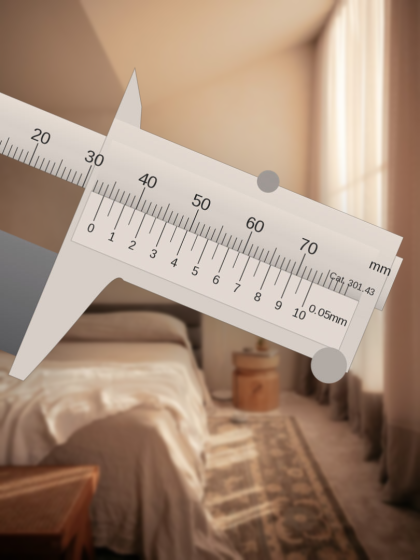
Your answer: 34.0 mm
